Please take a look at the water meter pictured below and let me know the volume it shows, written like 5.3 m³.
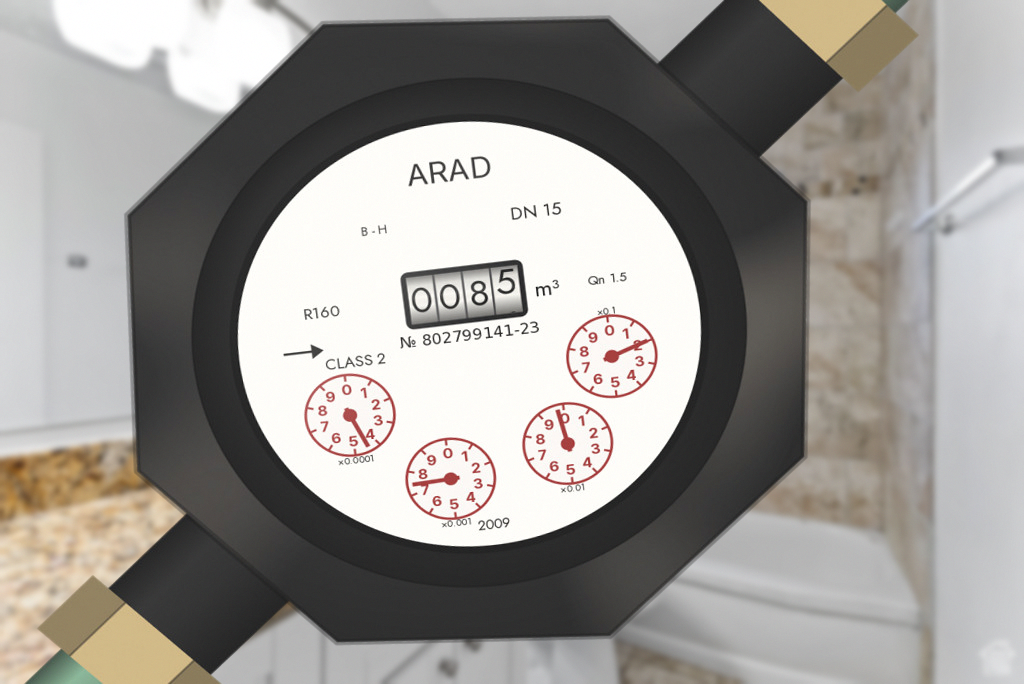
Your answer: 85.1974 m³
